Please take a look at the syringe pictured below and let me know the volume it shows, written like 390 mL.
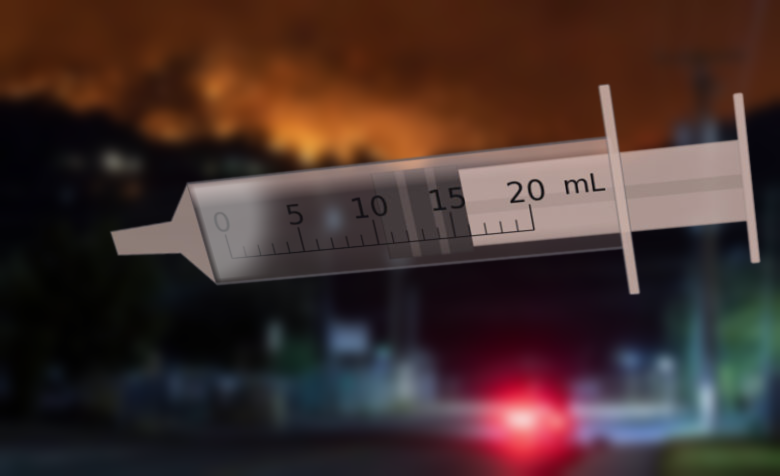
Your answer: 10.5 mL
